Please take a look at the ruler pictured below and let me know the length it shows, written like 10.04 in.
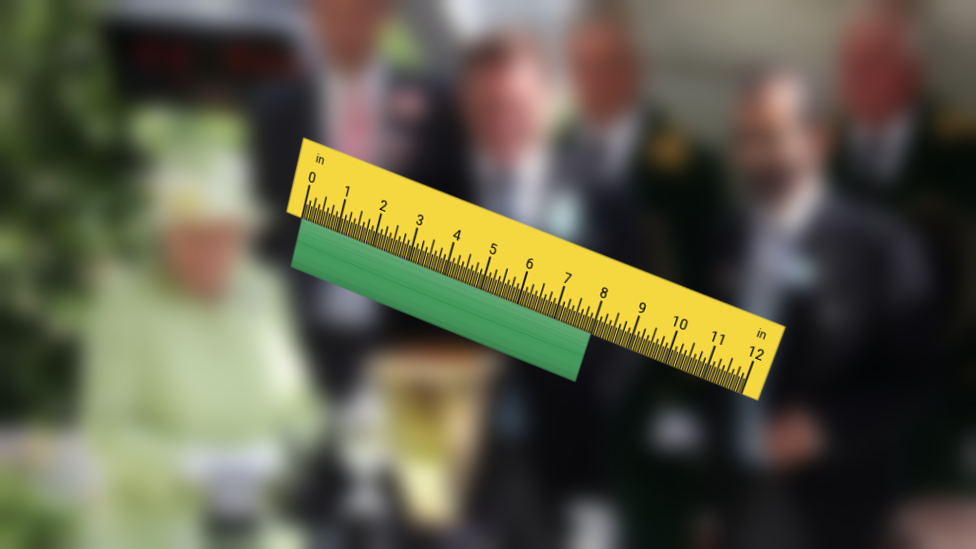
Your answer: 8 in
